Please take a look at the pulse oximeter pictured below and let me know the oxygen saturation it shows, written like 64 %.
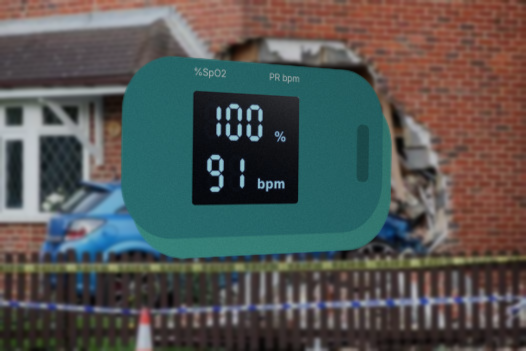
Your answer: 100 %
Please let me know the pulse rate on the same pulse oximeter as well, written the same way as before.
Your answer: 91 bpm
